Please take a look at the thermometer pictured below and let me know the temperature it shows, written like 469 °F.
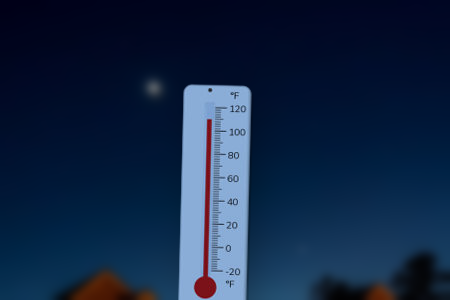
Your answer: 110 °F
